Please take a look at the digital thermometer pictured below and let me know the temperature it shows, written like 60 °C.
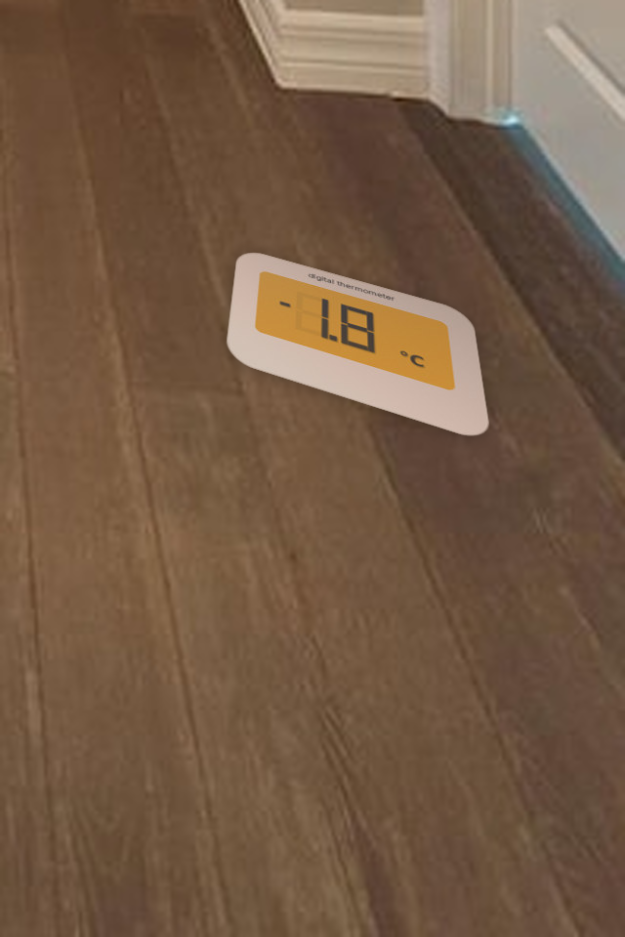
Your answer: -1.8 °C
